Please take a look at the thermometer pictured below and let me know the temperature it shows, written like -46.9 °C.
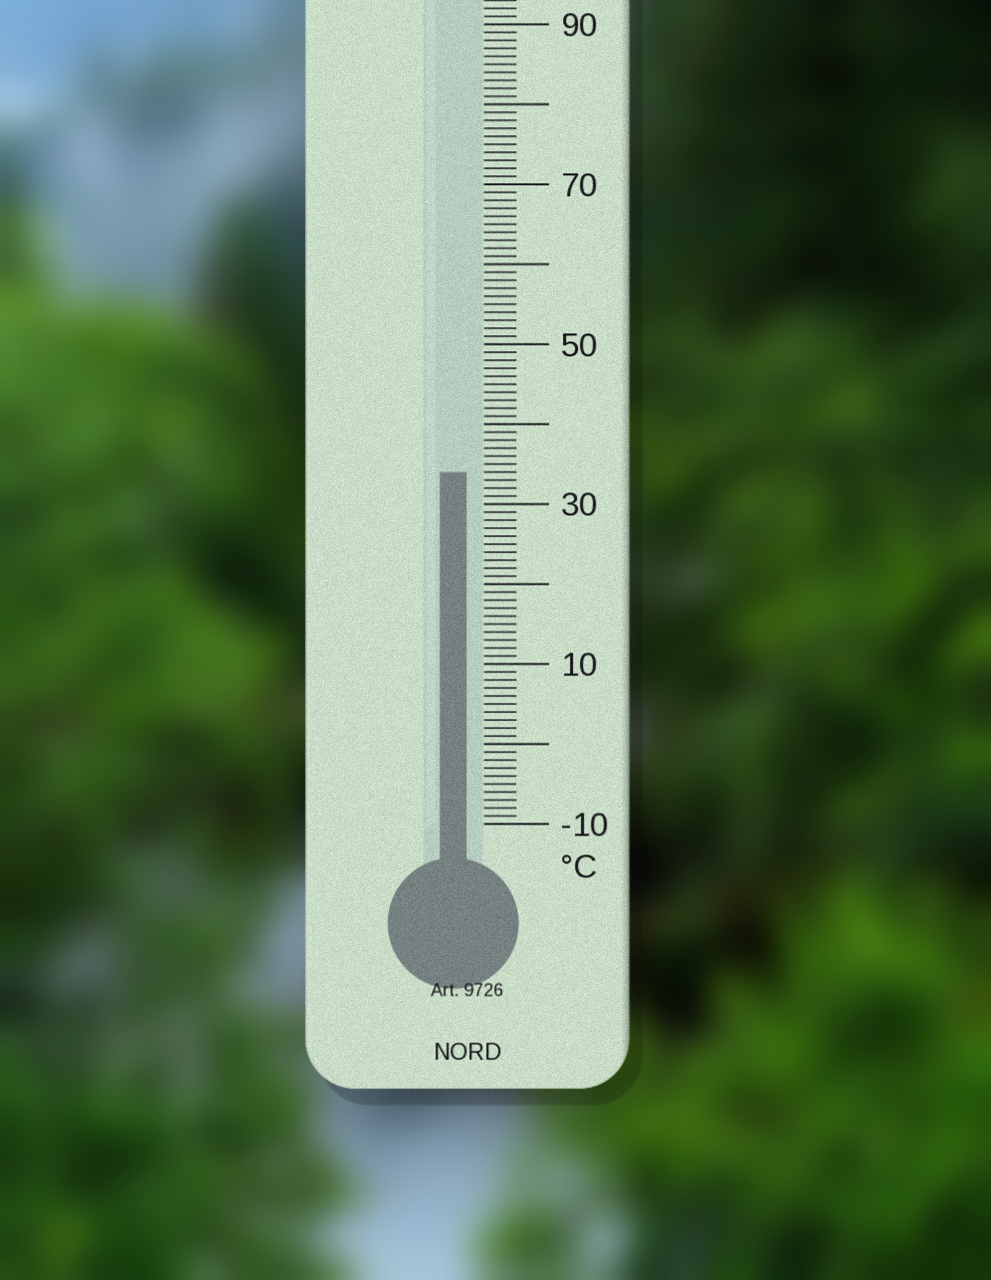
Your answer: 34 °C
